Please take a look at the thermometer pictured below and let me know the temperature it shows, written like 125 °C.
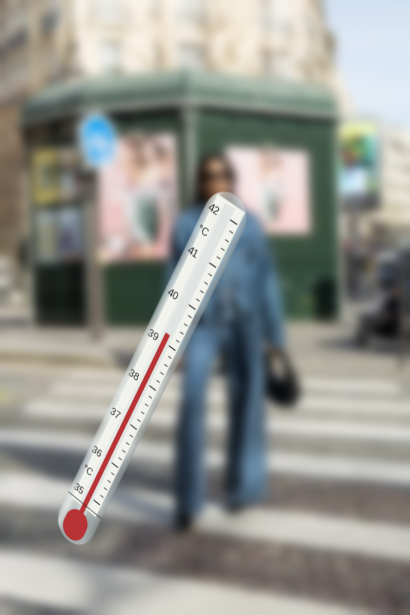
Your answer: 39.2 °C
